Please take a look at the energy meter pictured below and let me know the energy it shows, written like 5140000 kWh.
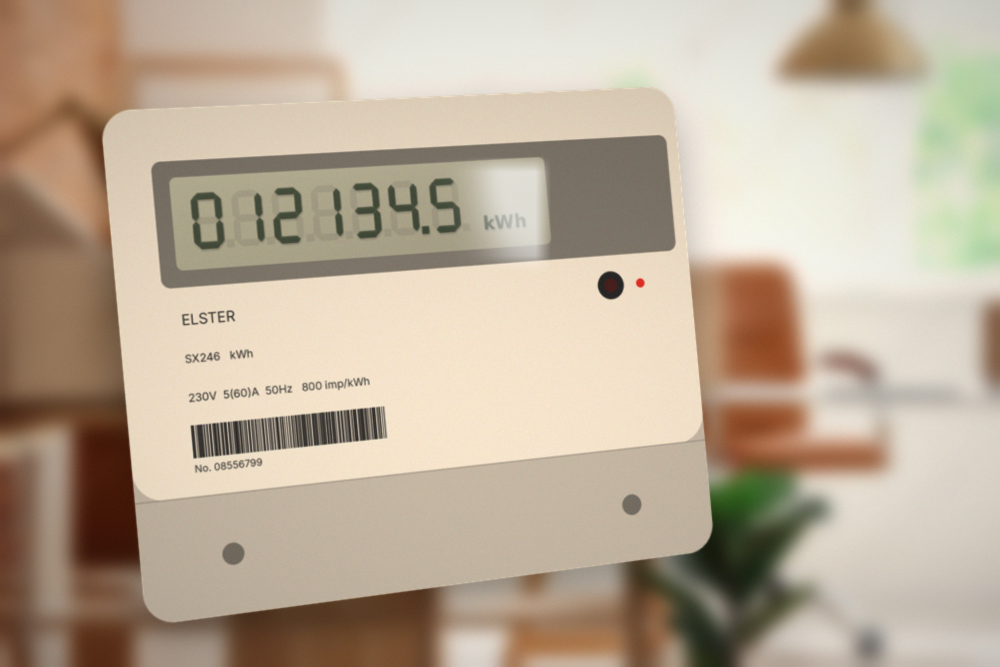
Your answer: 12134.5 kWh
